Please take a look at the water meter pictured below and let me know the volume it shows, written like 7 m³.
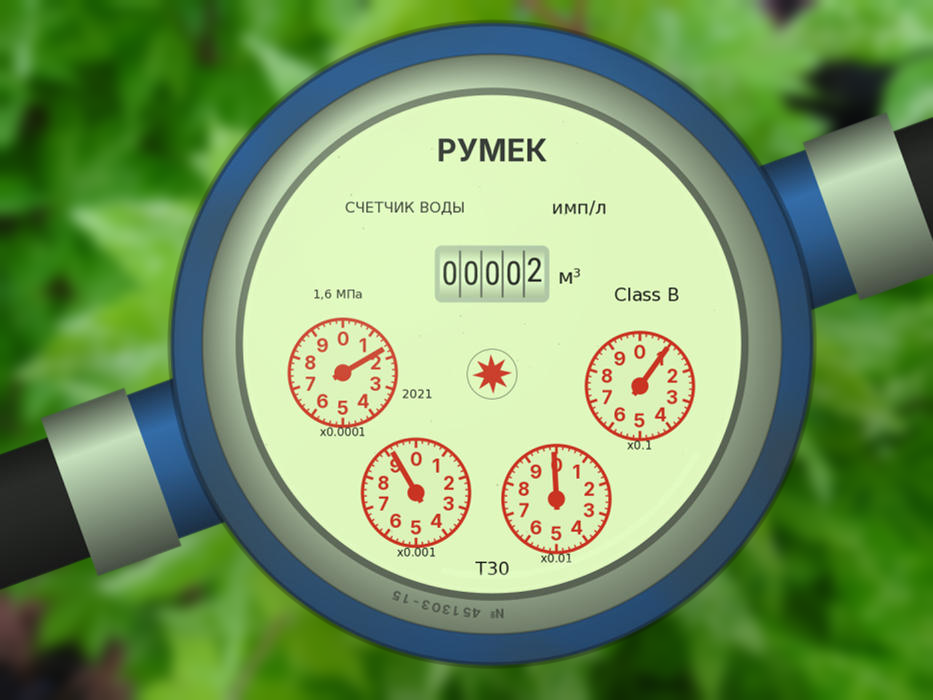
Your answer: 2.0991 m³
